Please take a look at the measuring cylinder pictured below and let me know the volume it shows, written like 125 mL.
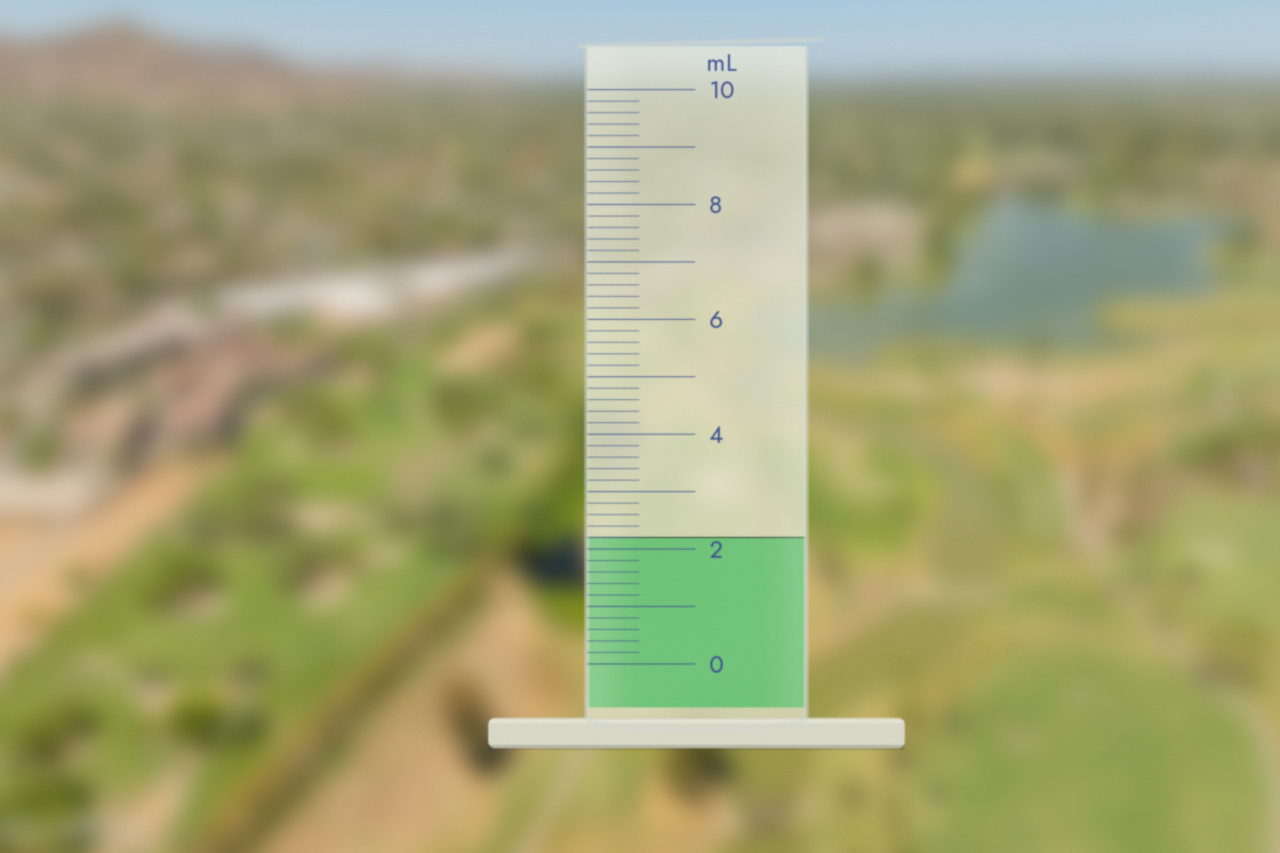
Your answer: 2.2 mL
